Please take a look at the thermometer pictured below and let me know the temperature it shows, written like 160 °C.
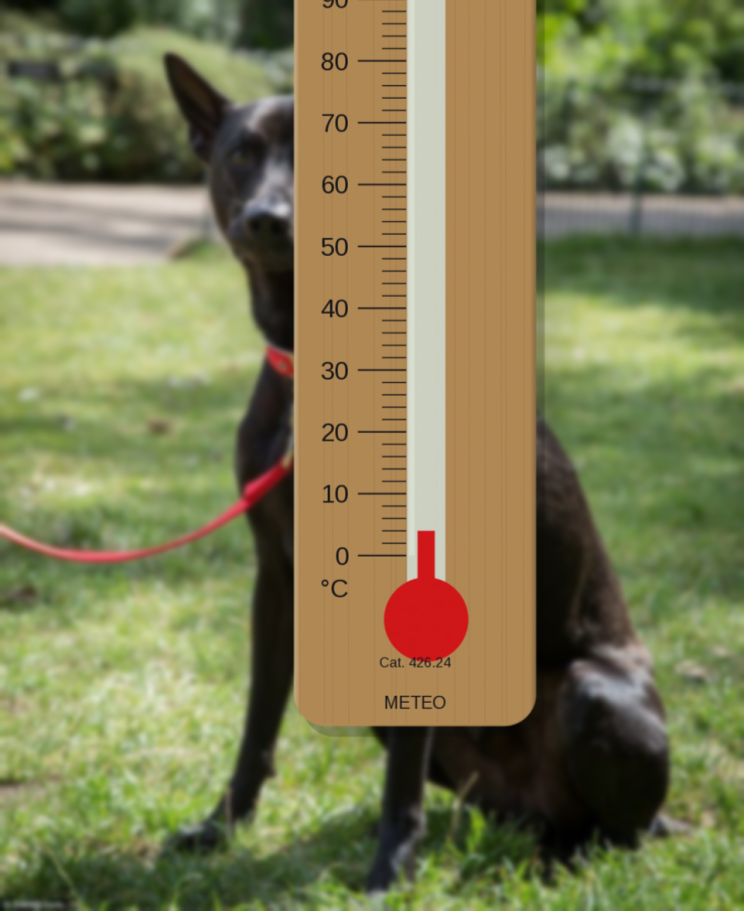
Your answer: 4 °C
